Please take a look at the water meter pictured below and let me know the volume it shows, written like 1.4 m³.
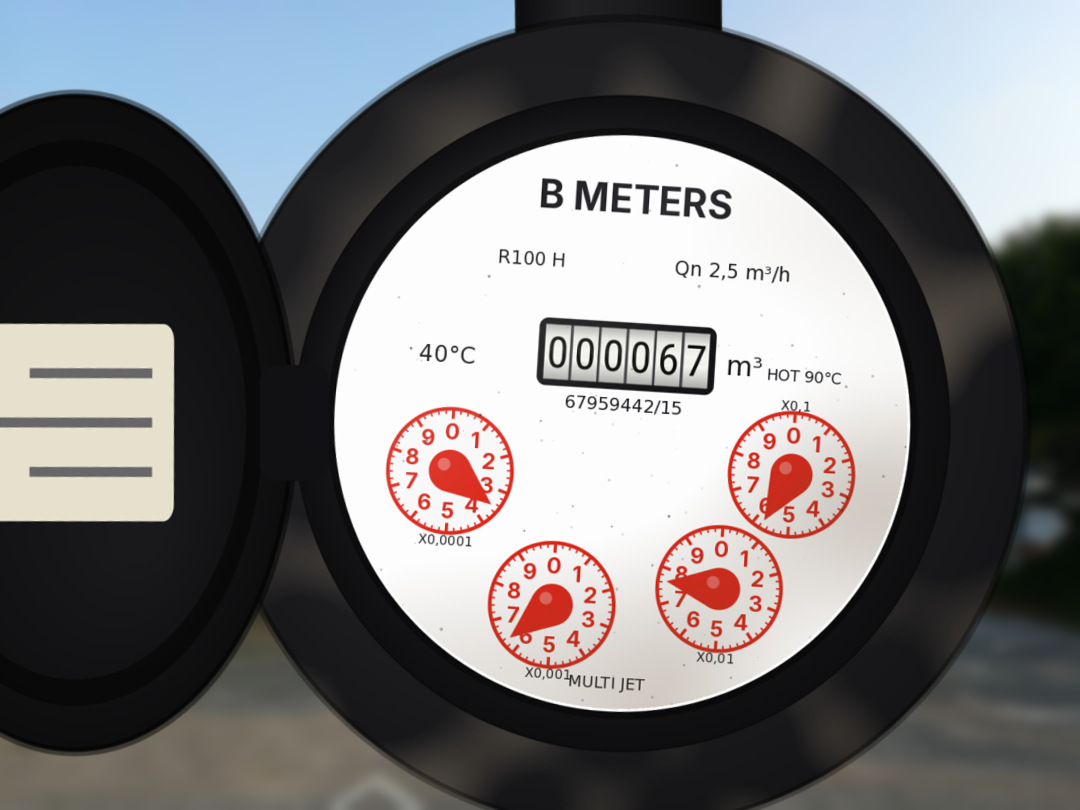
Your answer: 67.5763 m³
